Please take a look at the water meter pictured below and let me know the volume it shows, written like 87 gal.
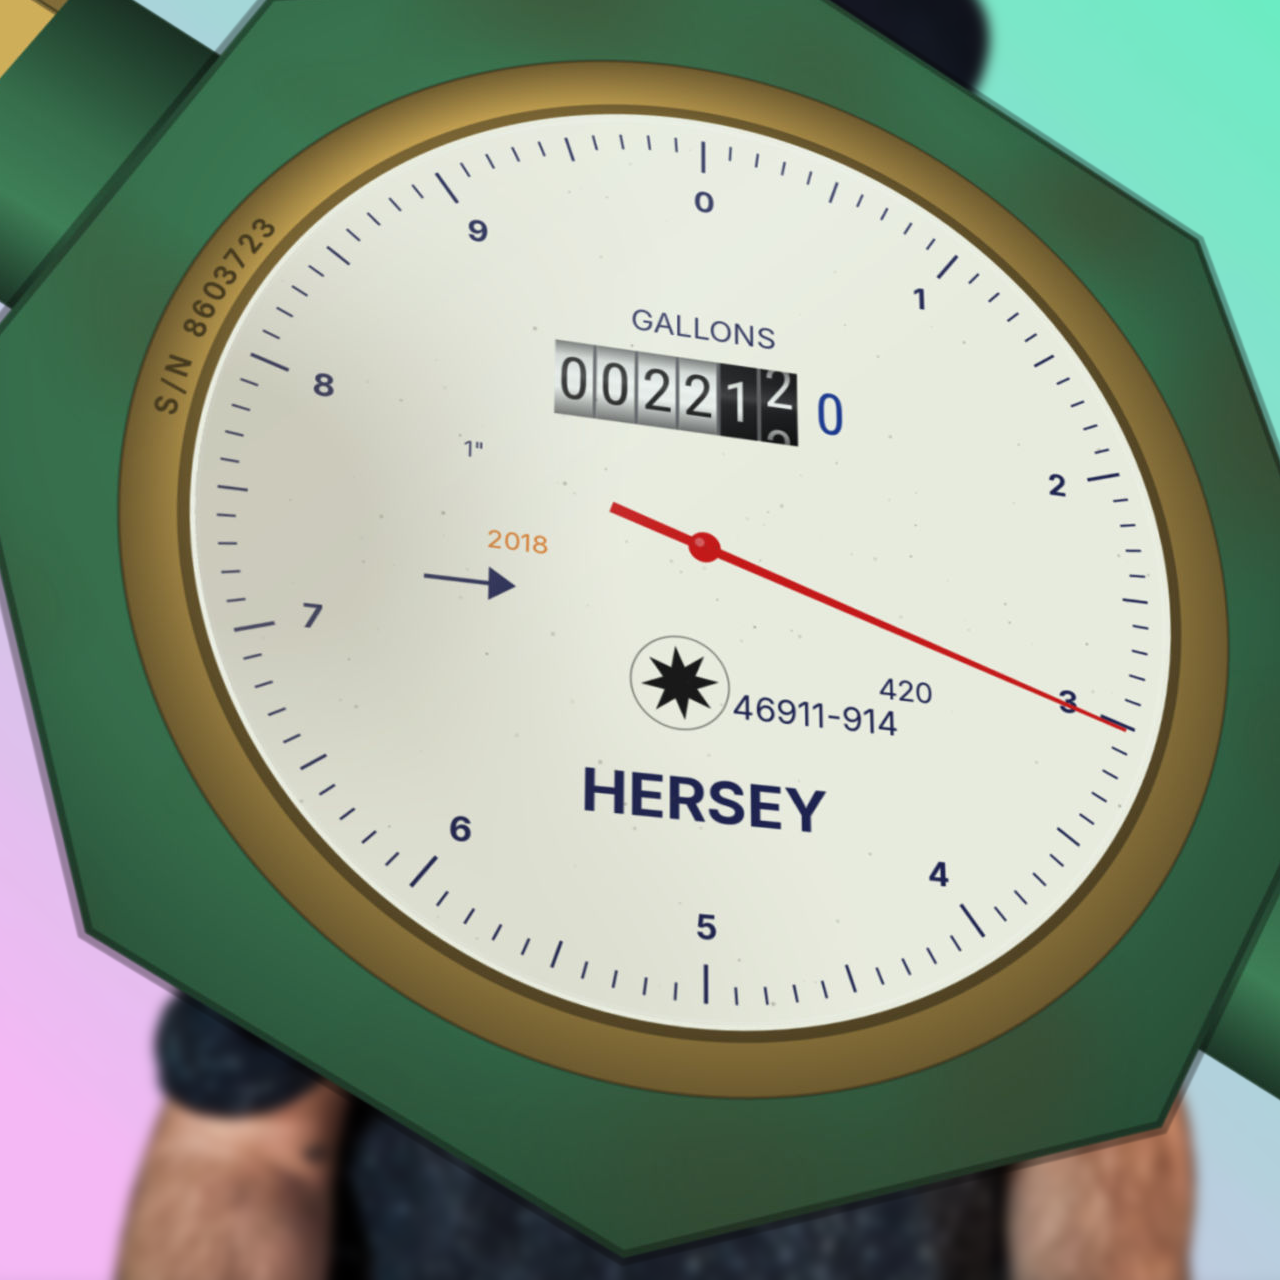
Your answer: 22123.0 gal
